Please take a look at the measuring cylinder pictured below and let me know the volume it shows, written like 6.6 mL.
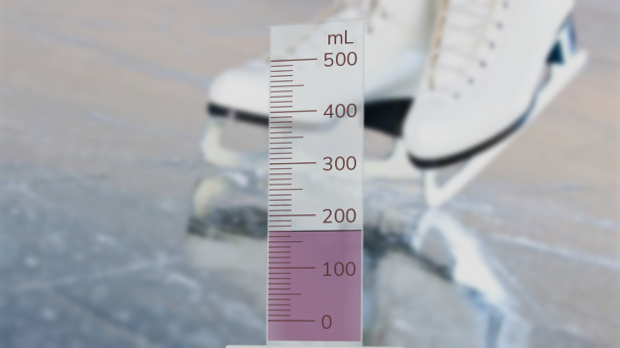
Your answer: 170 mL
